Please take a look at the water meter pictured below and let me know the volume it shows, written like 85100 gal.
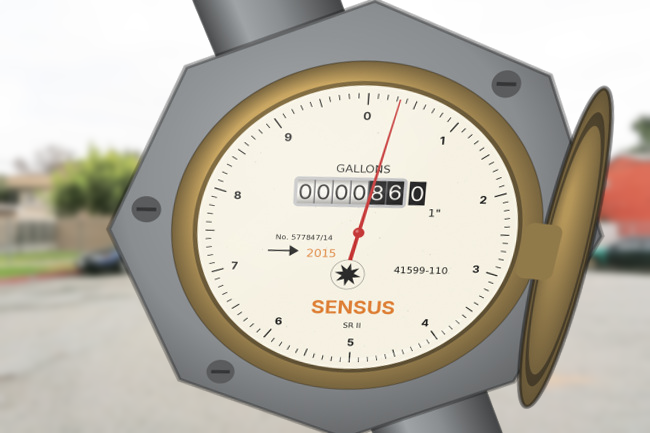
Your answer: 860.3 gal
